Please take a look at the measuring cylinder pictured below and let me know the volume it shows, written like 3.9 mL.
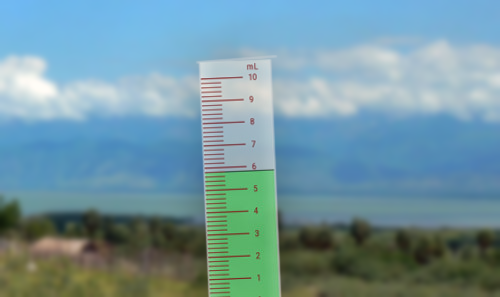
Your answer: 5.8 mL
